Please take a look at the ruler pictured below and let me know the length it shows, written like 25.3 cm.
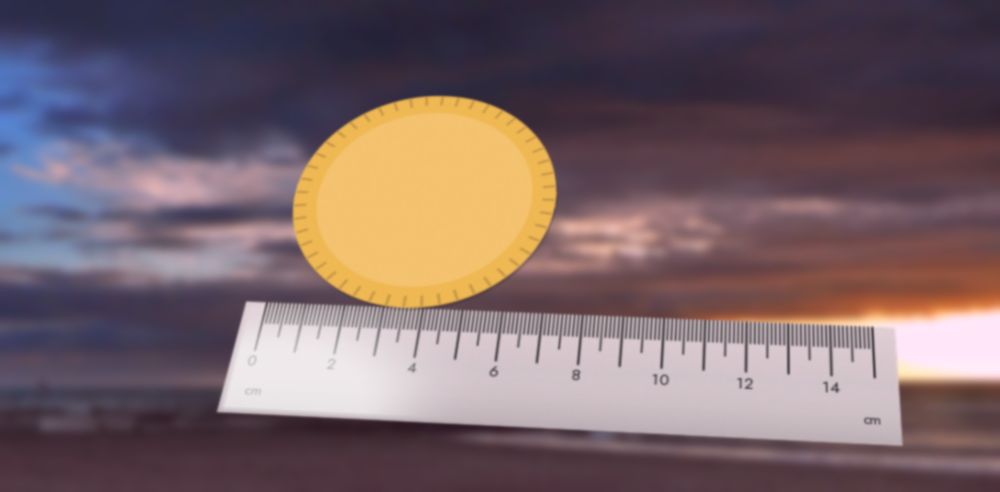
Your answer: 7 cm
